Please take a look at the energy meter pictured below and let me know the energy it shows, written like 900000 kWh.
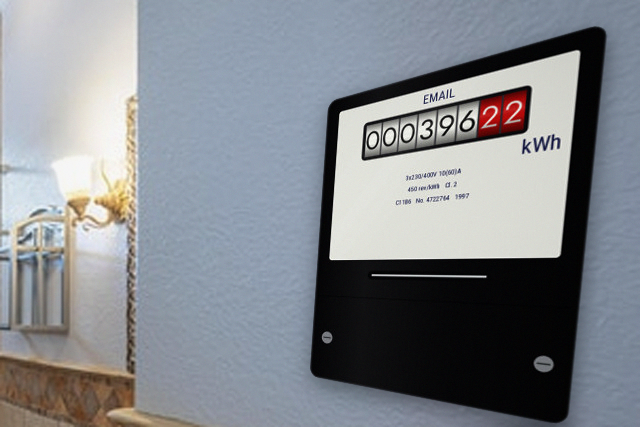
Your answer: 396.22 kWh
